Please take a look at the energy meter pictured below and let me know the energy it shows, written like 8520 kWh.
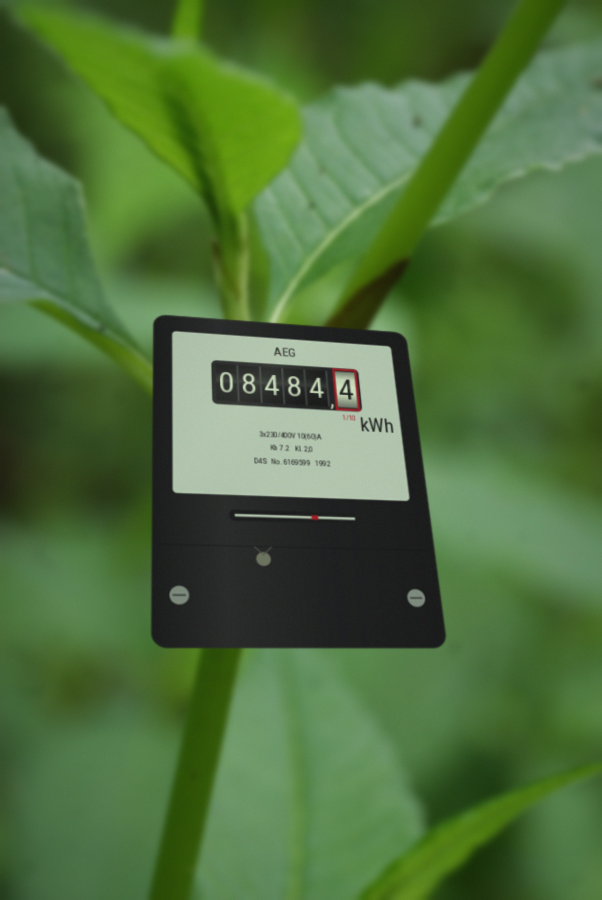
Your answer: 8484.4 kWh
